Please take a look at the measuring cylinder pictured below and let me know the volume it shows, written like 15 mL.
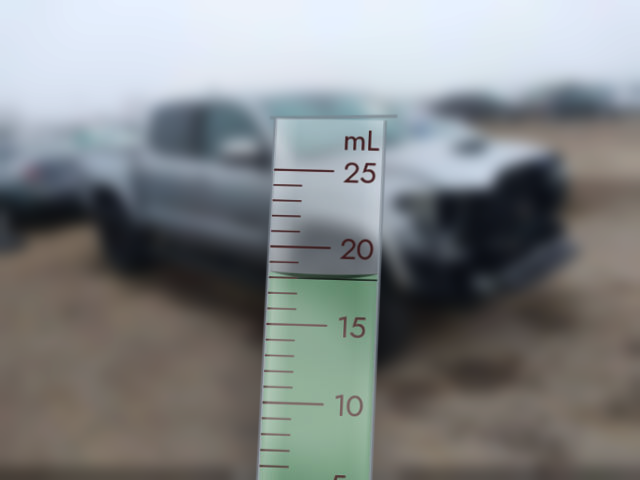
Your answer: 18 mL
